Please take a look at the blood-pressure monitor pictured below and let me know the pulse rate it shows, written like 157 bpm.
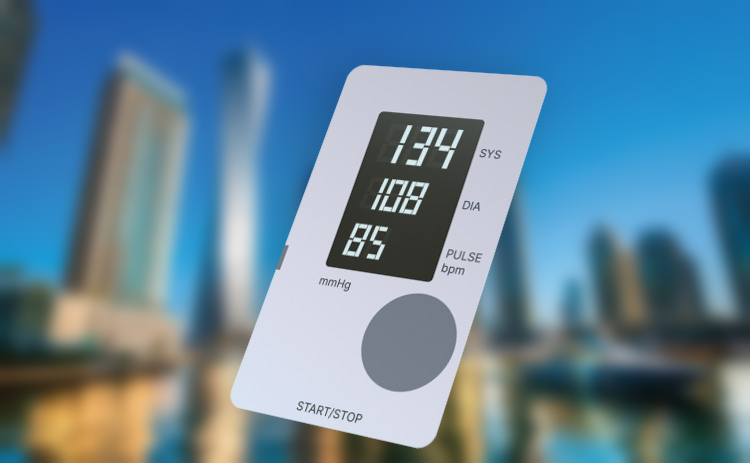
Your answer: 85 bpm
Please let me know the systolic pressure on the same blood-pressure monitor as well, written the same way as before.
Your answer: 134 mmHg
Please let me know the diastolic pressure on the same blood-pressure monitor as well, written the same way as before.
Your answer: 108 mmHg
